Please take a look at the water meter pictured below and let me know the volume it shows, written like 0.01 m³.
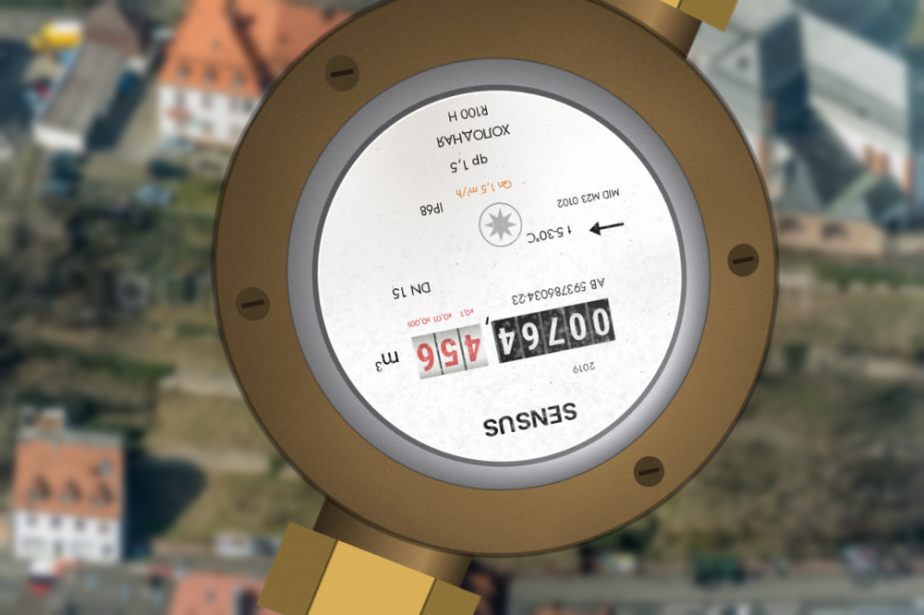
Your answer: 764.456 m³
